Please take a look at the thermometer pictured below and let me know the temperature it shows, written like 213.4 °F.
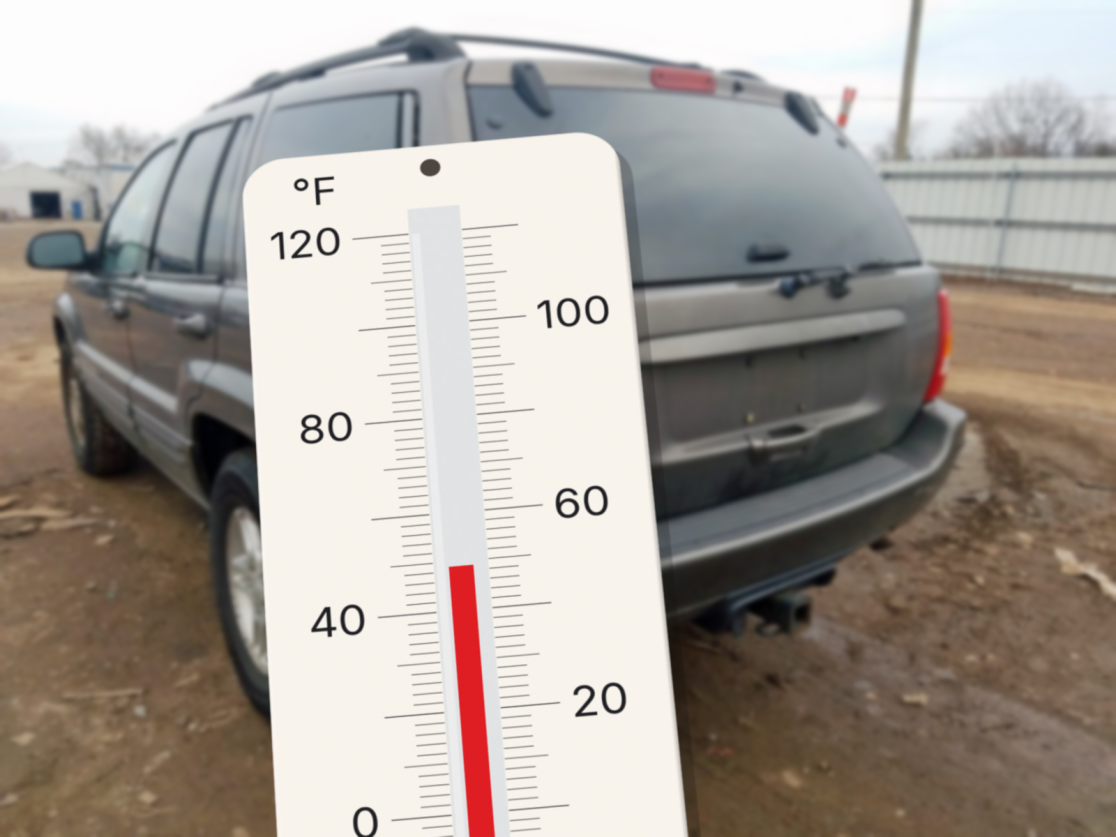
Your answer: 49 °F
